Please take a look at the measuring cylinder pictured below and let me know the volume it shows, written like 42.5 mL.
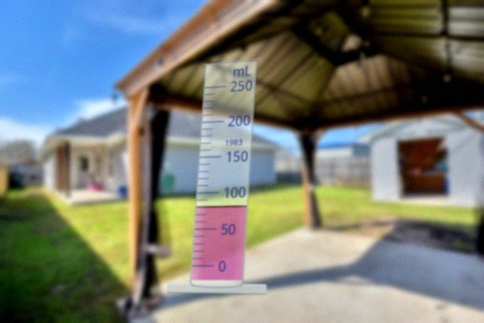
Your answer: 80 mL
